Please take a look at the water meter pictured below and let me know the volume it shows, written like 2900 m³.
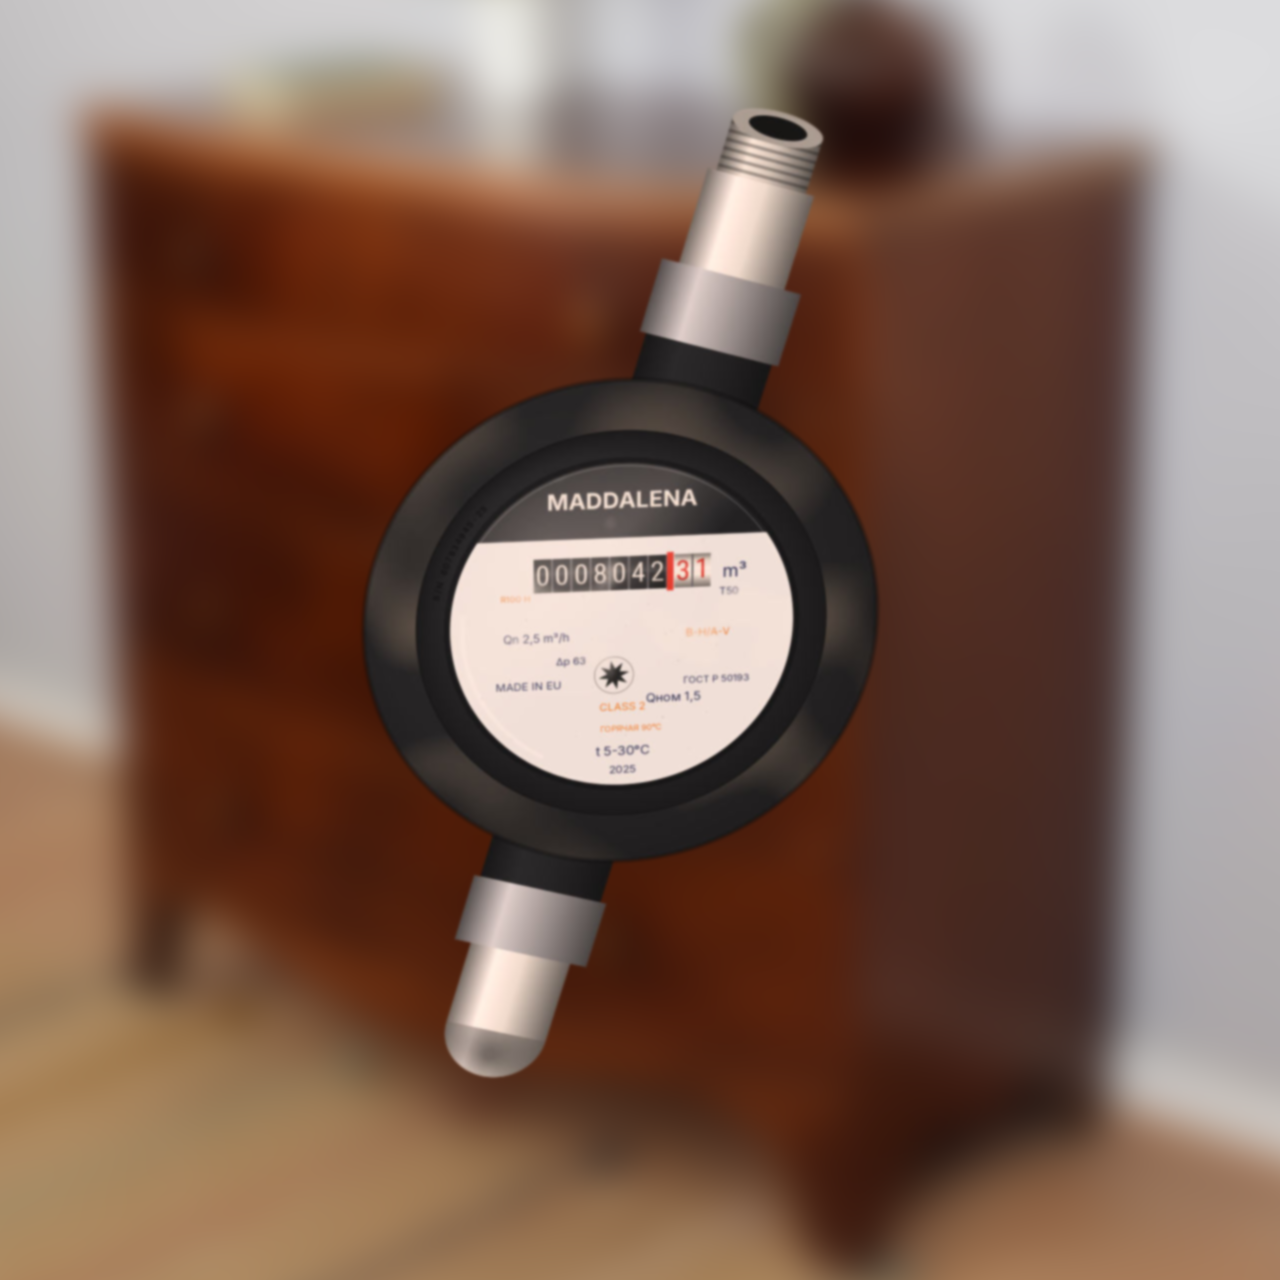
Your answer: 8042.31 m³
